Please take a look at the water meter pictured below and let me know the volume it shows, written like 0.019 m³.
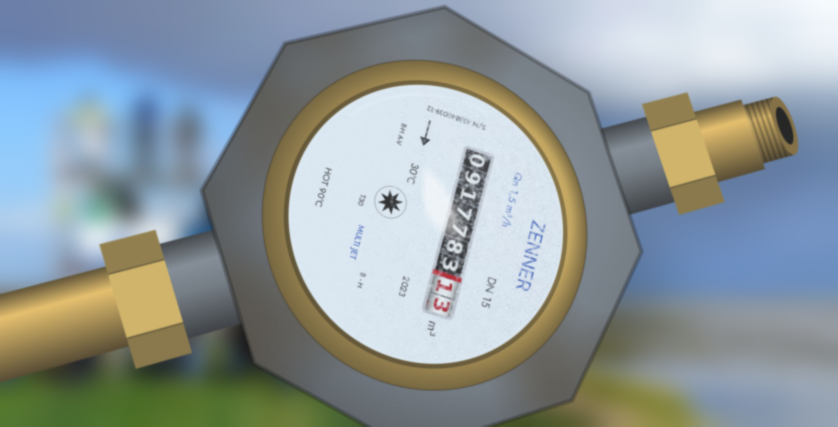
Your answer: 917783.13 m³
